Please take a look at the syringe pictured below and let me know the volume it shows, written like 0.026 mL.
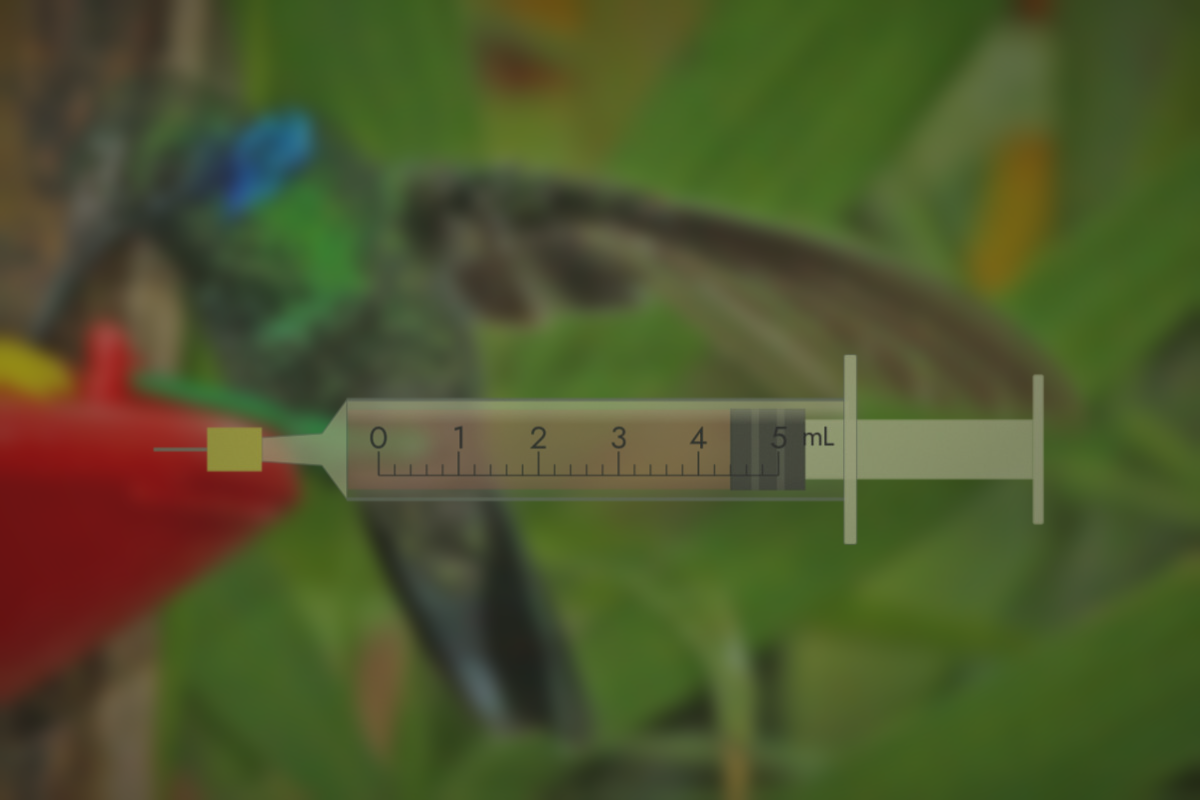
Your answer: 4.4 mL
